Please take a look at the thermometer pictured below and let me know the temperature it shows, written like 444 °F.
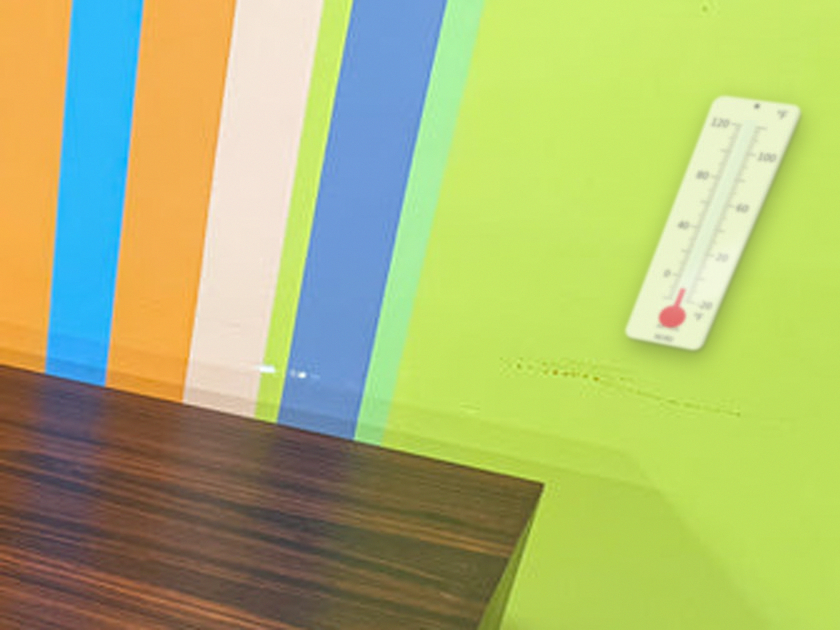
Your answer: -10 °F
